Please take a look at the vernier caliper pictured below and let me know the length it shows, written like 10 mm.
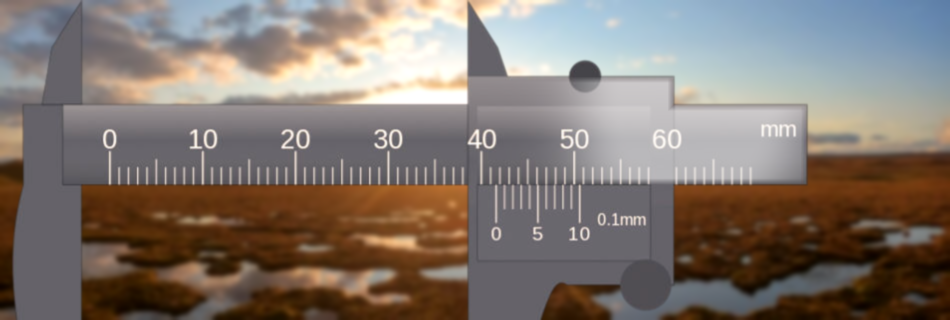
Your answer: 41.6 mm
